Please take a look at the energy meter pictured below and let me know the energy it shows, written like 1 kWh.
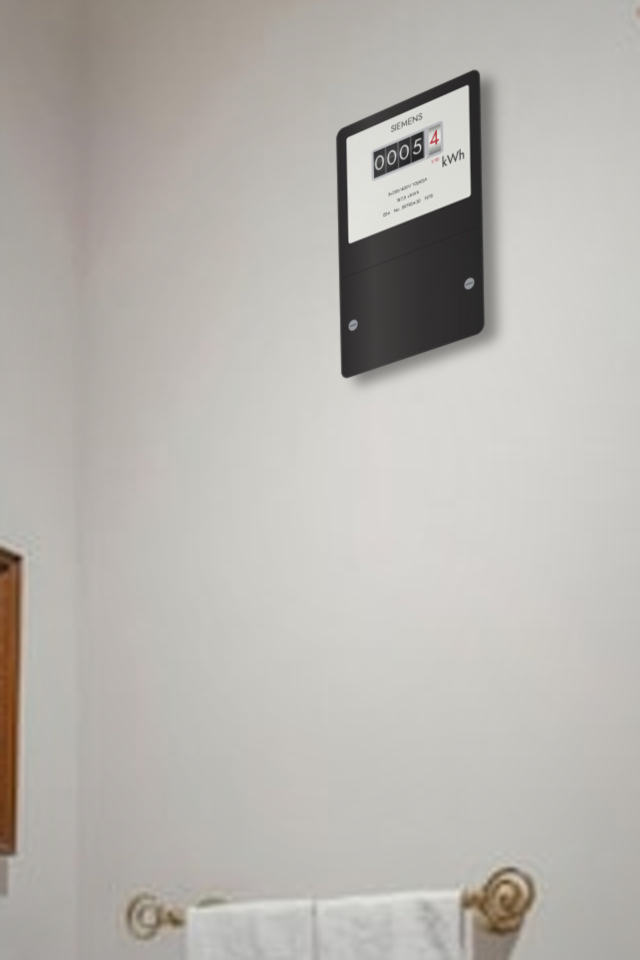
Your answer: 5.4 kWh
